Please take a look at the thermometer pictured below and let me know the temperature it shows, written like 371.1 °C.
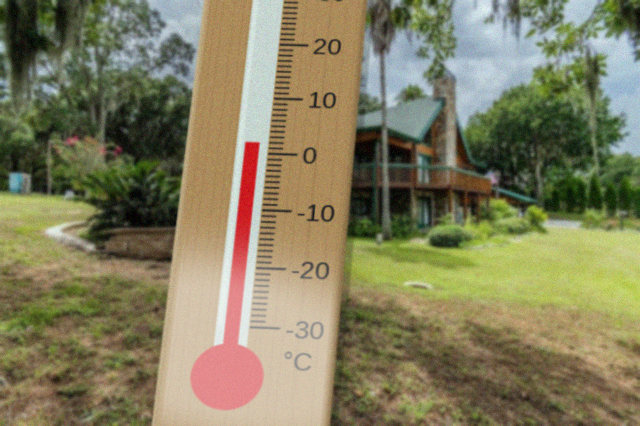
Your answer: 2 °C
